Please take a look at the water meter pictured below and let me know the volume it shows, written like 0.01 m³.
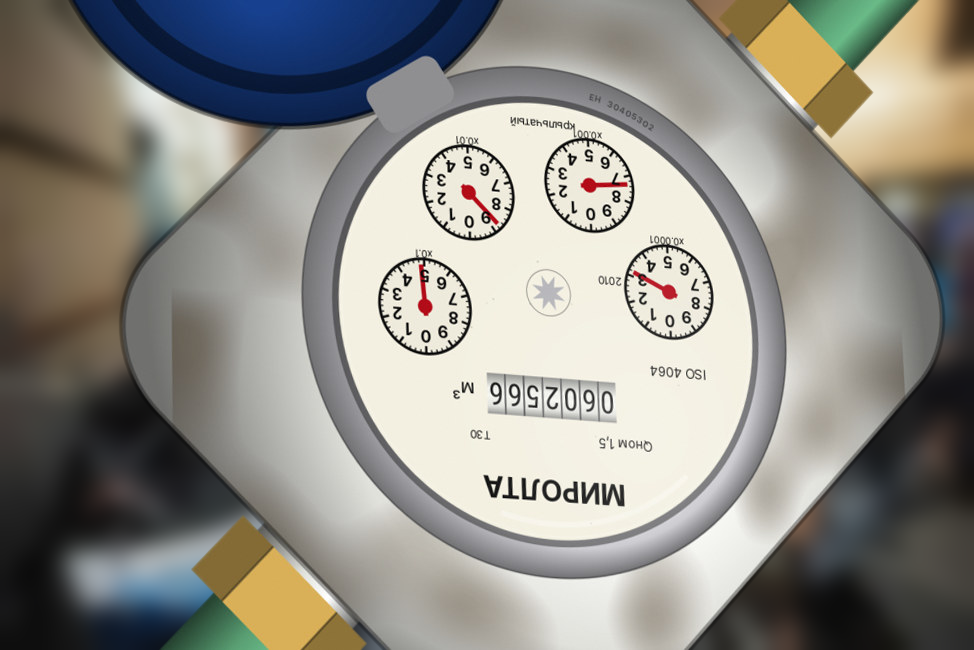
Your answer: 602566.4873 m³
